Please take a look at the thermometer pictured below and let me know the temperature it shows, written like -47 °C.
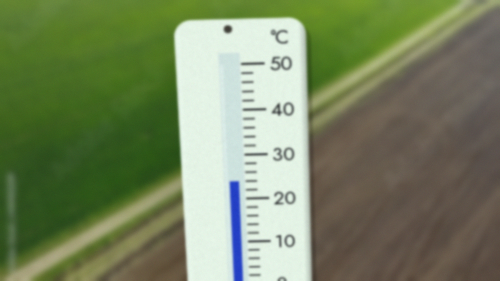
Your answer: 24 °C
